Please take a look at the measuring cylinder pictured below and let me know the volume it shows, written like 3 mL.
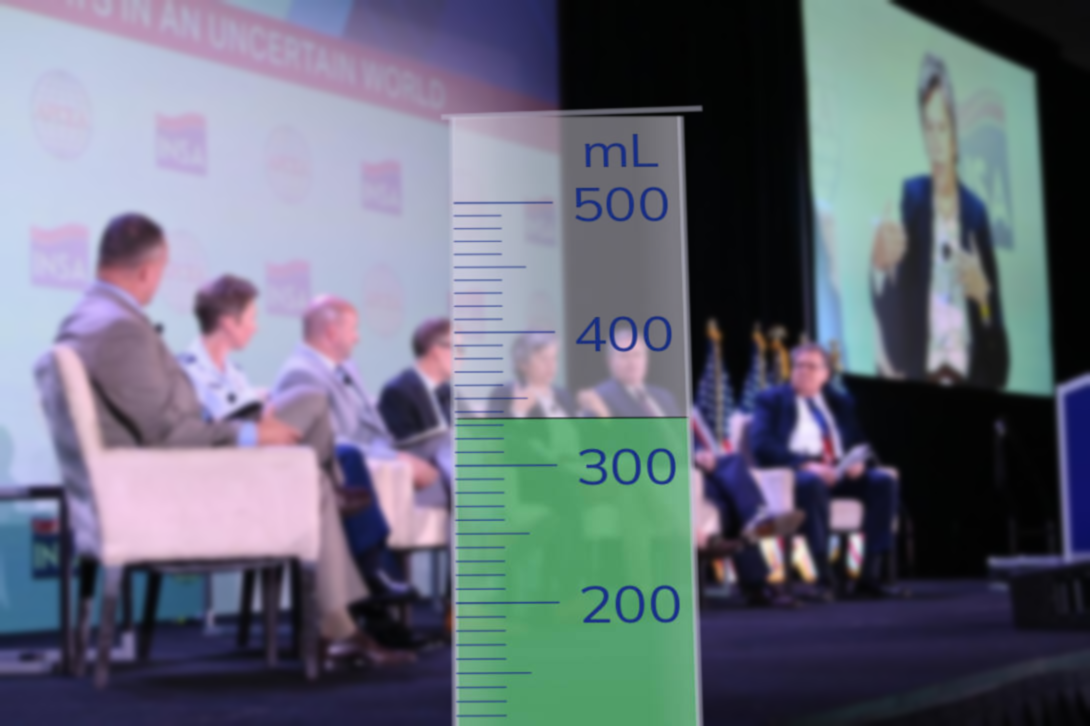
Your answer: 335 mL
